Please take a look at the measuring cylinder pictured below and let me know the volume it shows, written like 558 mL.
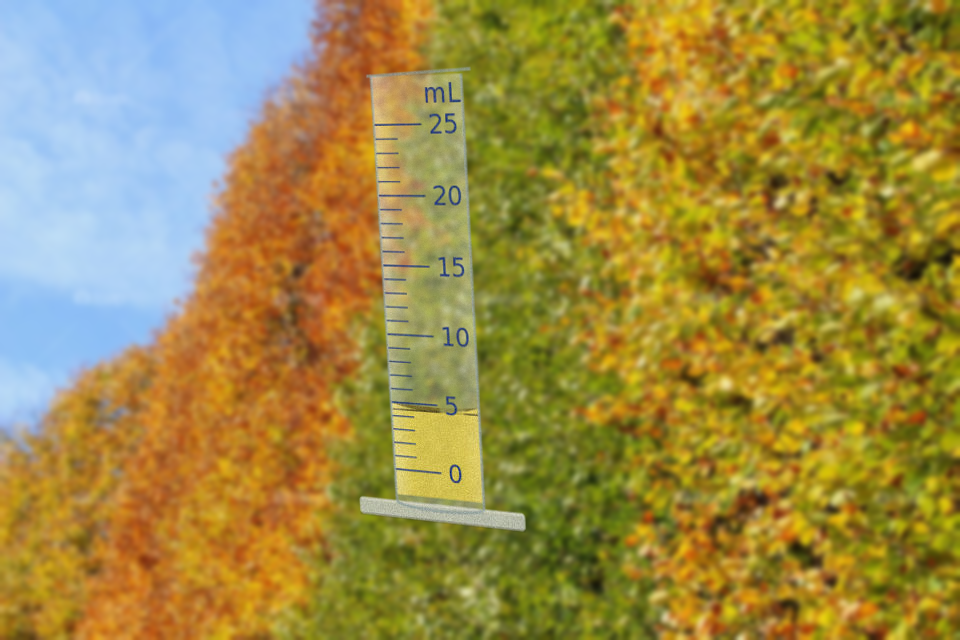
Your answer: 4.5 mL
